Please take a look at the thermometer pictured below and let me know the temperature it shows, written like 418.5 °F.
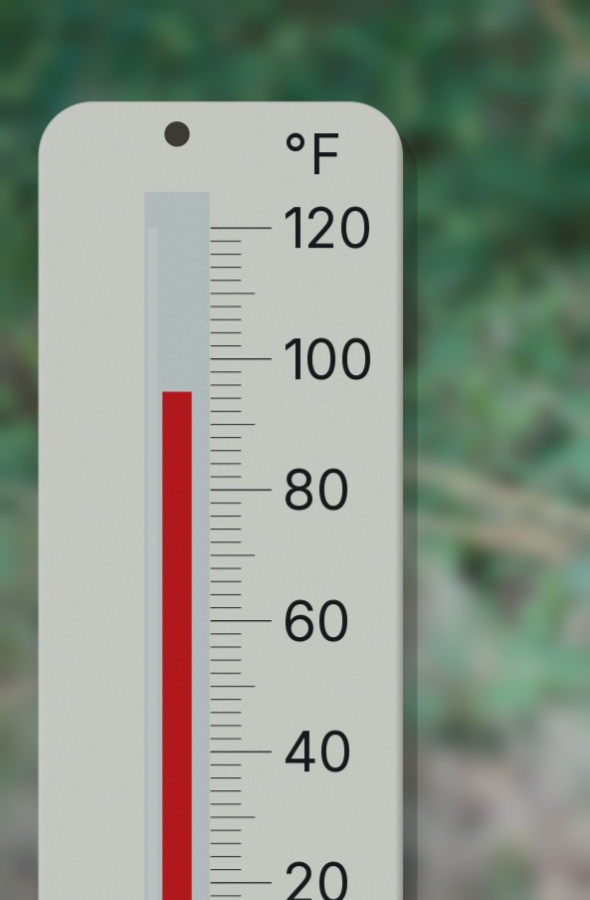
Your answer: 95 °F
